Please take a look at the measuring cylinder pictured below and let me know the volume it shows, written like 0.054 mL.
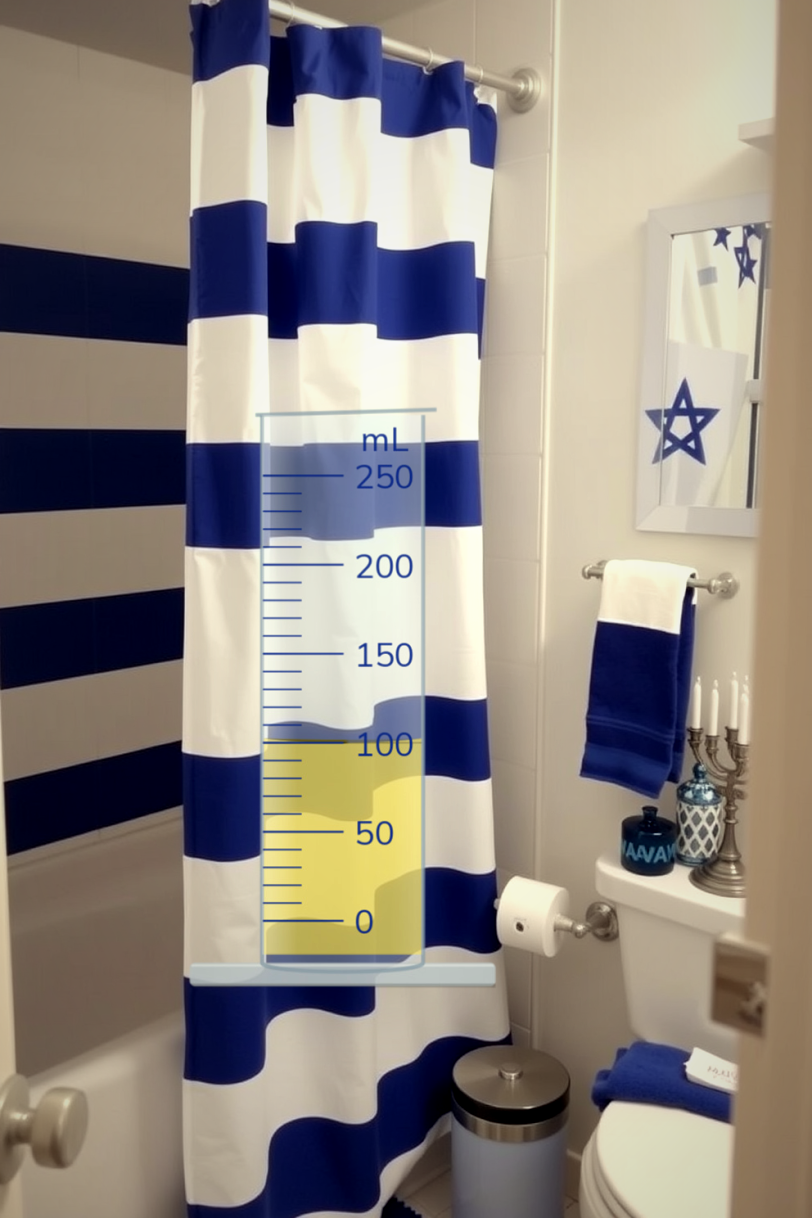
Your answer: 100 mL
